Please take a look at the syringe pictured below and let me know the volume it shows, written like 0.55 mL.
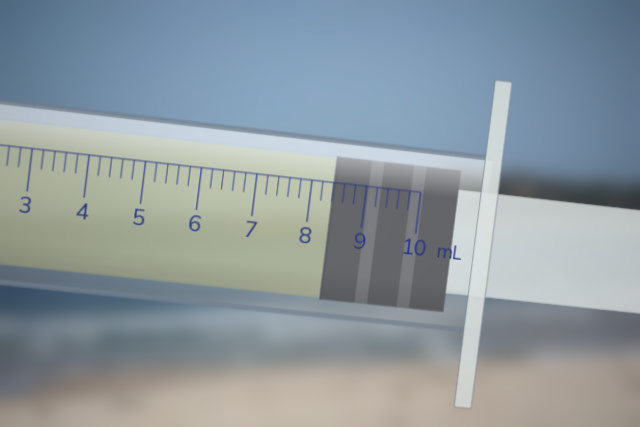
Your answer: 8.4 mL
